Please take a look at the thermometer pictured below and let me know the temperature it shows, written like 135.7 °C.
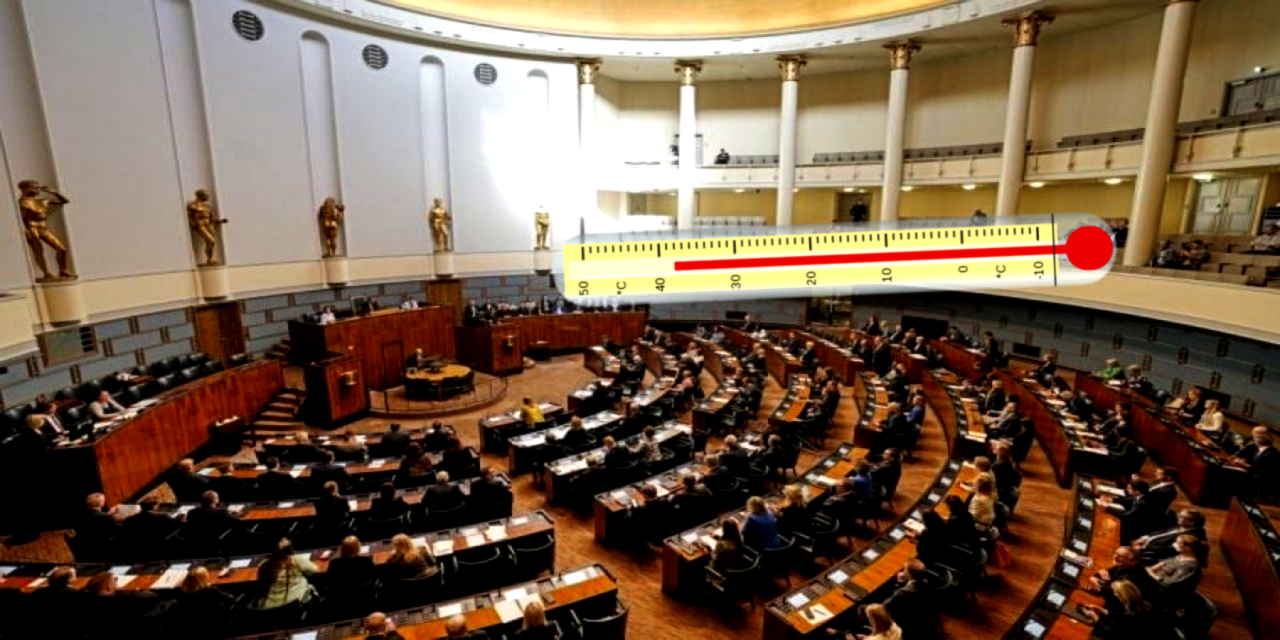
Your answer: 38 °C
